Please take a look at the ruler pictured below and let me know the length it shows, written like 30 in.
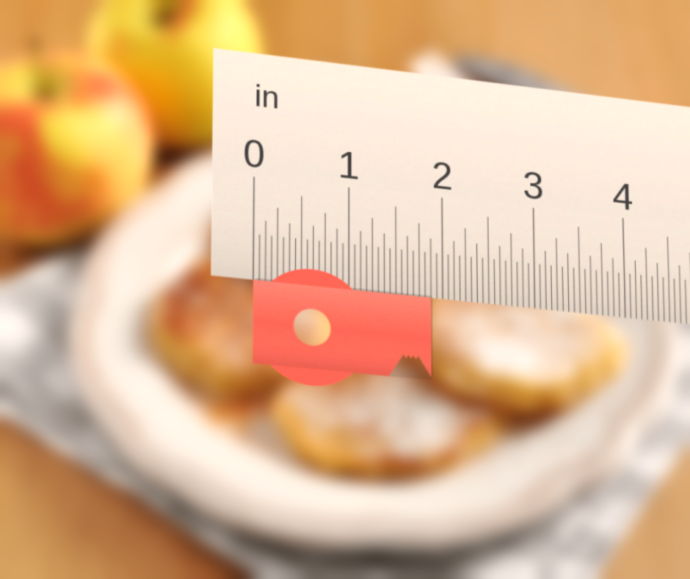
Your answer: 1.875 in
